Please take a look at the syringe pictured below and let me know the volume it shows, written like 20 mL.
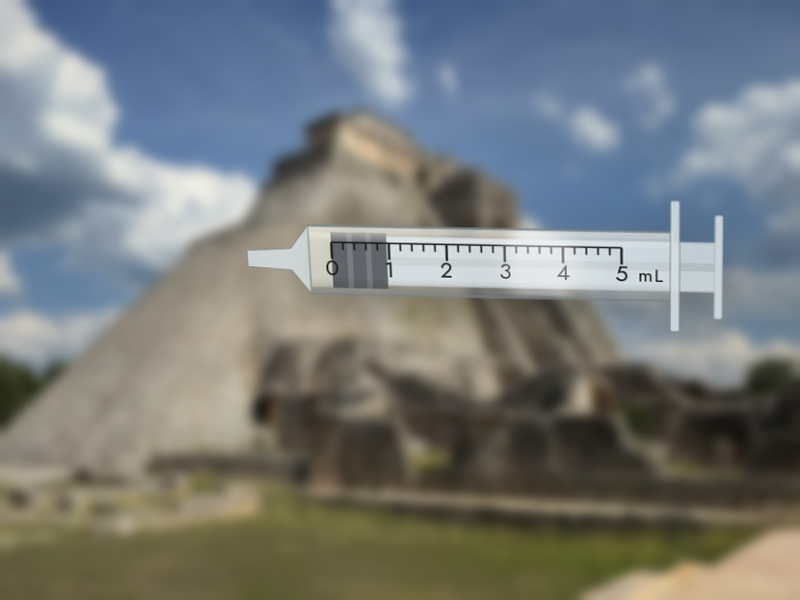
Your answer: 0 mL
